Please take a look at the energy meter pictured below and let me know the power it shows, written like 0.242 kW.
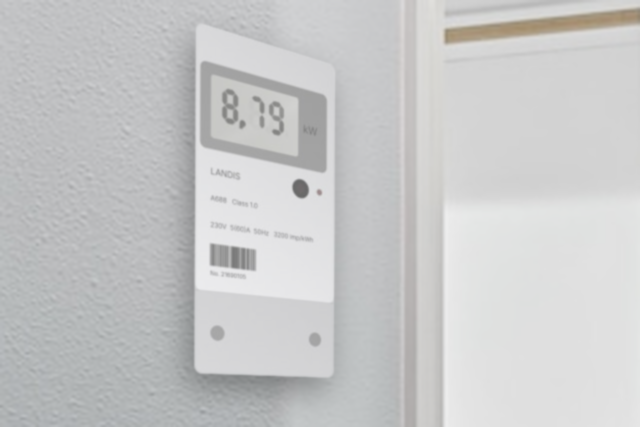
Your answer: 8.79 kW
